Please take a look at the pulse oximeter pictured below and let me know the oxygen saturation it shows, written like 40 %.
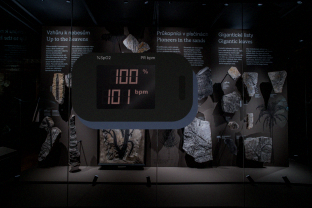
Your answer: 100 %
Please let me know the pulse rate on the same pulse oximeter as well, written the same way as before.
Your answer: 101 bpm
